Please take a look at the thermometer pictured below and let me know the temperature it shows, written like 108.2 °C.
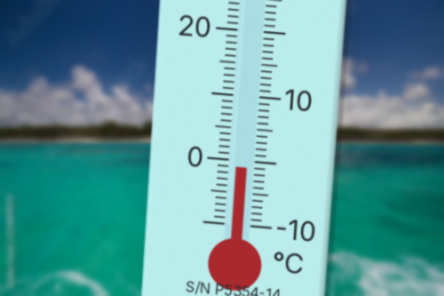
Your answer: -1 °C
